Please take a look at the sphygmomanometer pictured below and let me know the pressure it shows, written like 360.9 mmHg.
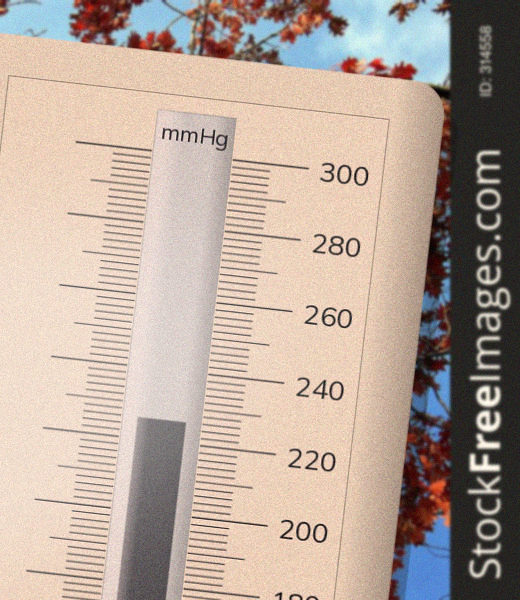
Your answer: 226 mmHg
